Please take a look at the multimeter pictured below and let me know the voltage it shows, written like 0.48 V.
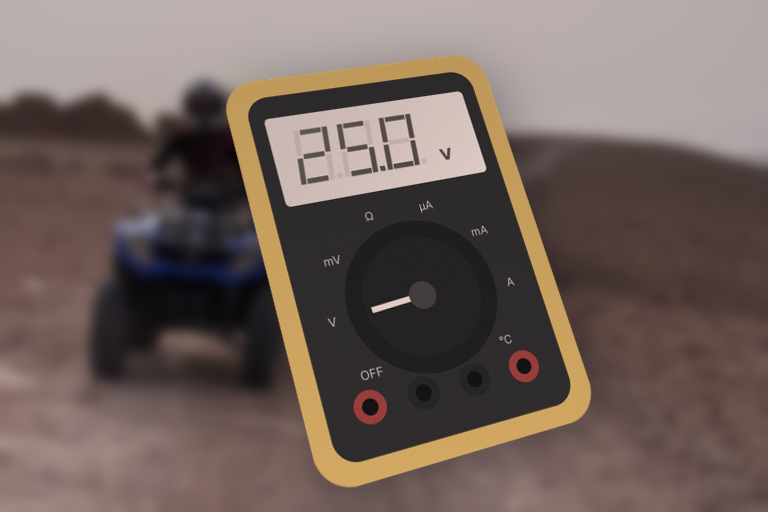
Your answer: 25.0 V
